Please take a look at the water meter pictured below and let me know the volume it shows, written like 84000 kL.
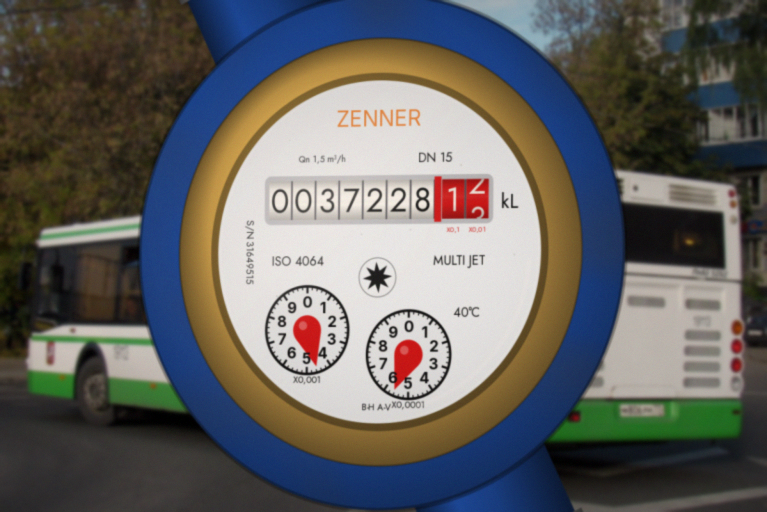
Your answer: 37228.1245 kL
